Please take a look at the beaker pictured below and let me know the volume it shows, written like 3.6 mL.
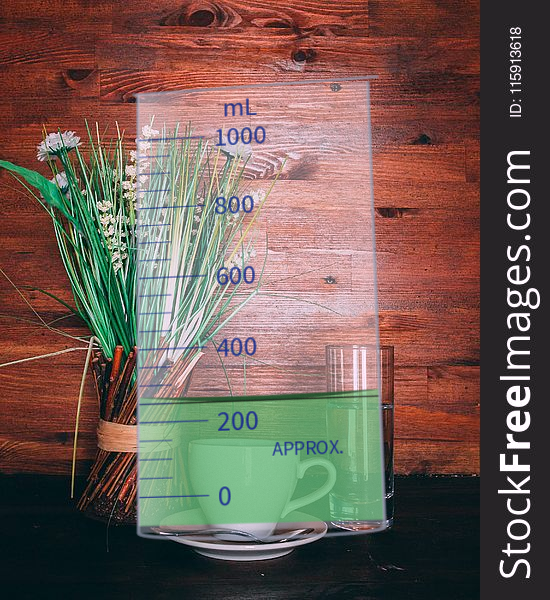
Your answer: 250 mL
